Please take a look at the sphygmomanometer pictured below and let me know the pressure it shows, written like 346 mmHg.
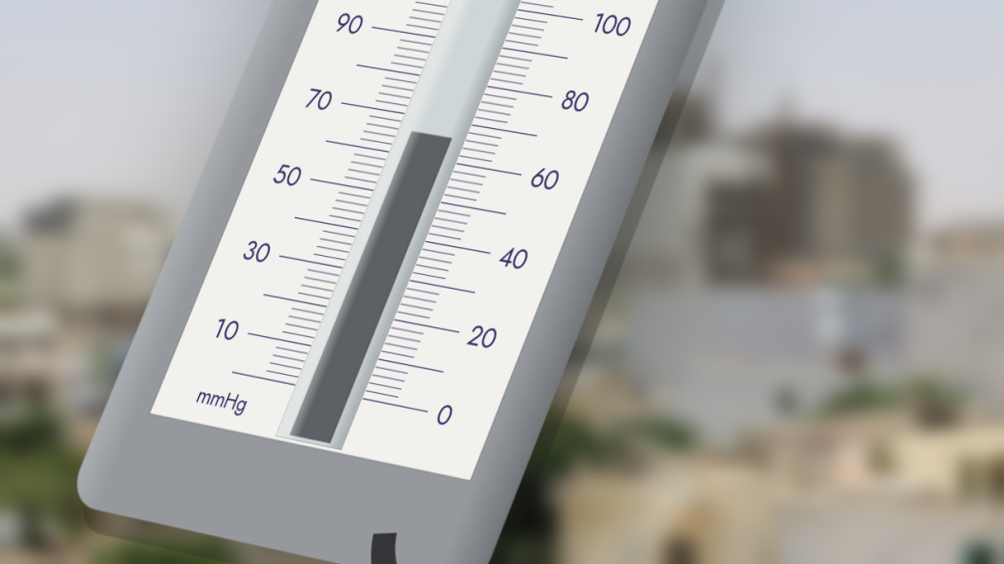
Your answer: 66 mmHg
